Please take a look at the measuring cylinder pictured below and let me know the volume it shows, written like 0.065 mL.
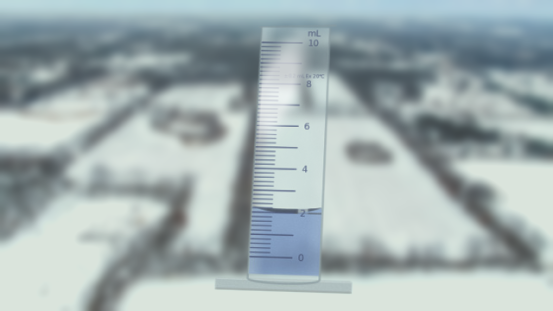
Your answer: 2 mL
